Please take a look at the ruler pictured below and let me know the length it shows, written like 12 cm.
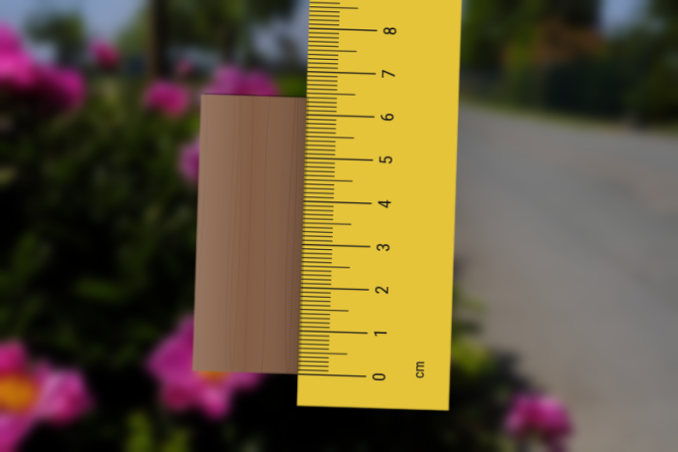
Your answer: 6.4 cm
